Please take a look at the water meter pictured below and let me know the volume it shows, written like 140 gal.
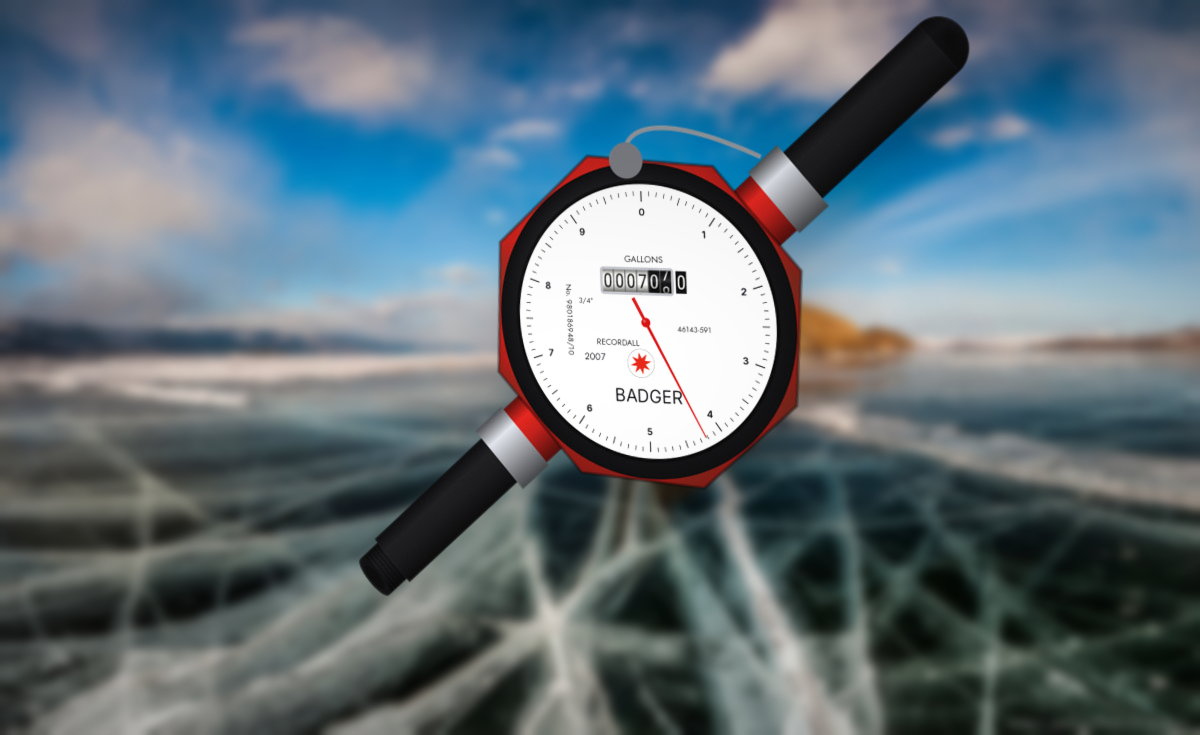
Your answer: 7074.2 gal
